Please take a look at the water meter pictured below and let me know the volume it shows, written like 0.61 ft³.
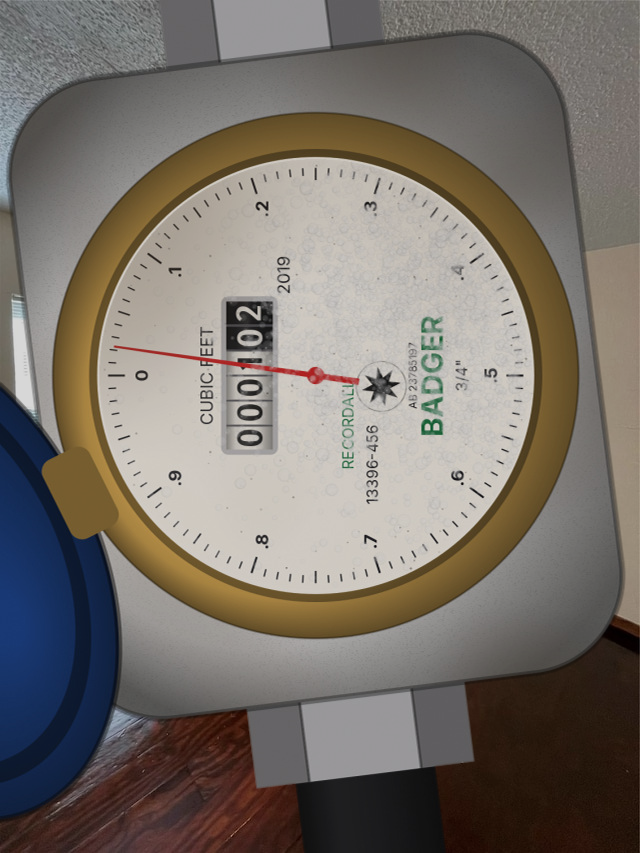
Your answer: 102.02 ft³
